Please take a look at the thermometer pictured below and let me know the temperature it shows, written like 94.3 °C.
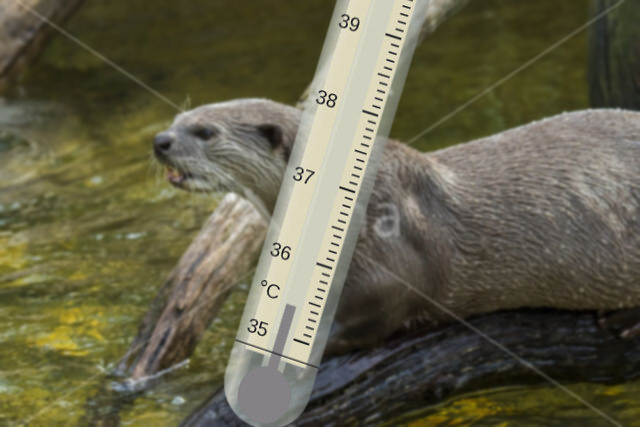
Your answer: 35.4 °C
